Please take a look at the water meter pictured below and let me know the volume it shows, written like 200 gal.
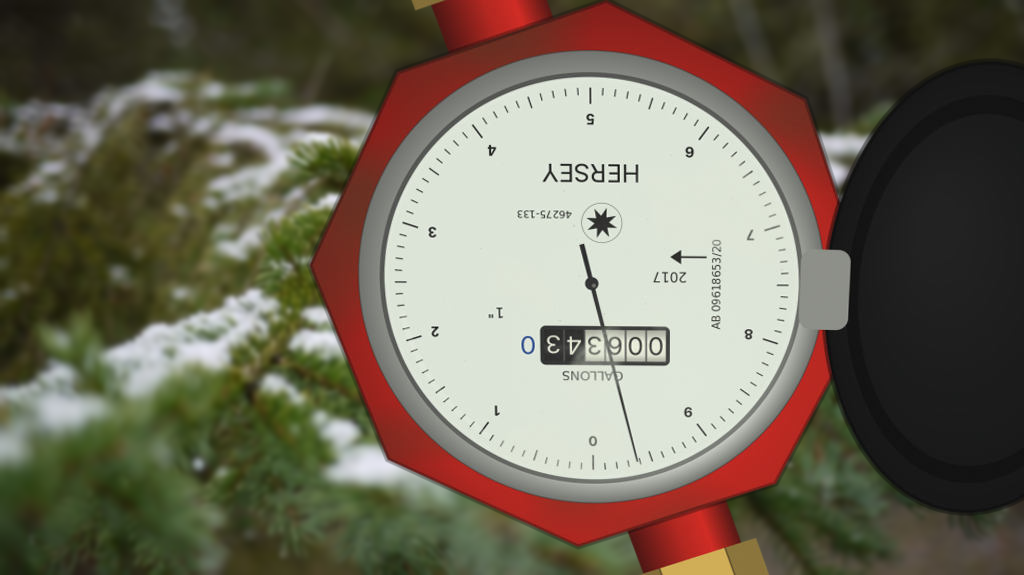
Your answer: 63429.6 gal
